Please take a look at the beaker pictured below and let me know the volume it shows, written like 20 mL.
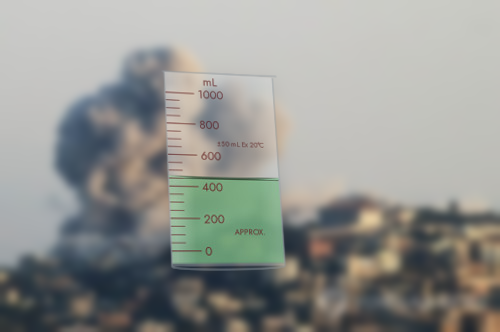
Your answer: 450 mL
